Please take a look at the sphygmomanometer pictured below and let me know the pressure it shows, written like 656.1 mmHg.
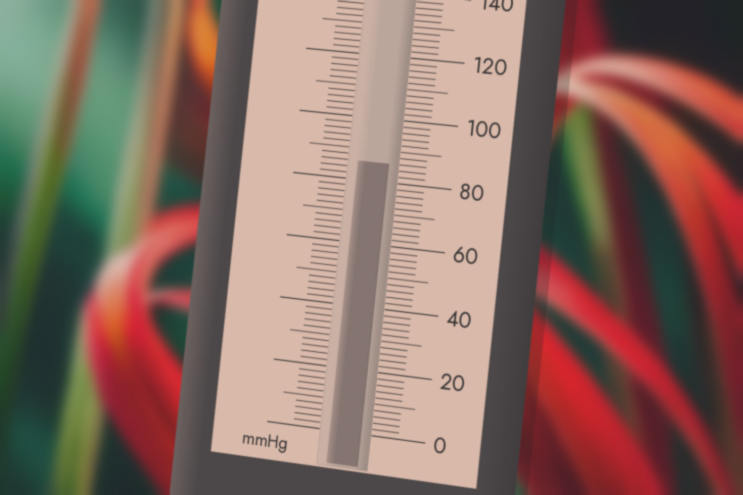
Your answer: 86 mmHg
